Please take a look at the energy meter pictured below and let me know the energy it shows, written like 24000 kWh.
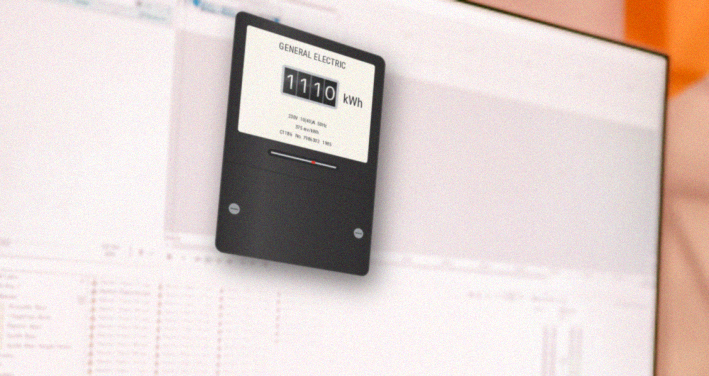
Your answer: 1110 kWh
